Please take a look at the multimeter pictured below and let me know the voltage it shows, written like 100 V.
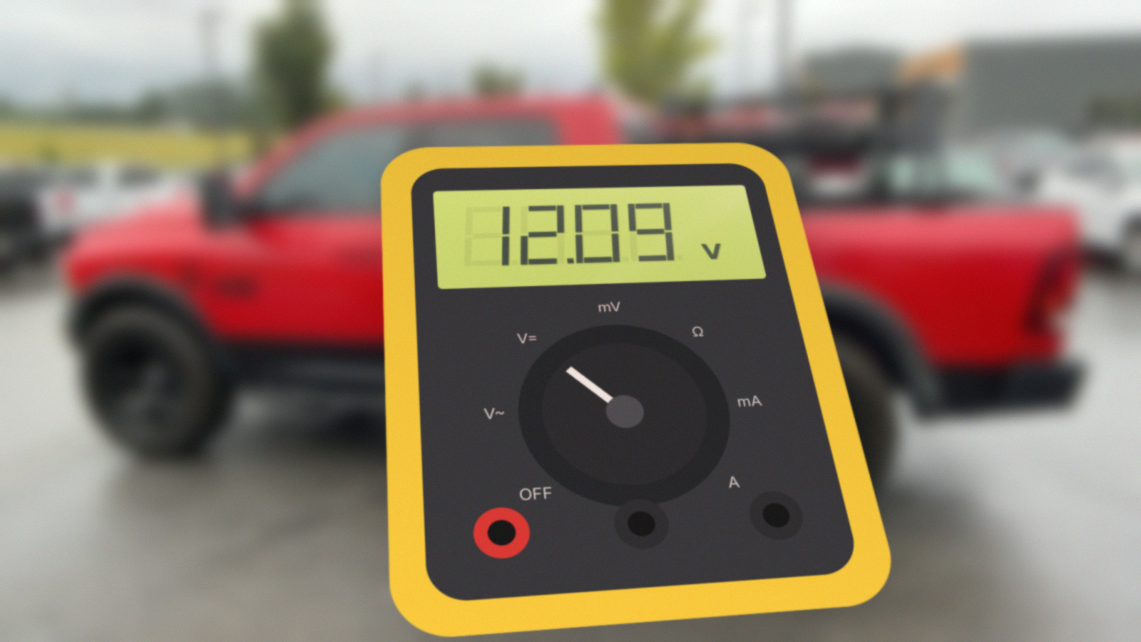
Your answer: 12.09 V
